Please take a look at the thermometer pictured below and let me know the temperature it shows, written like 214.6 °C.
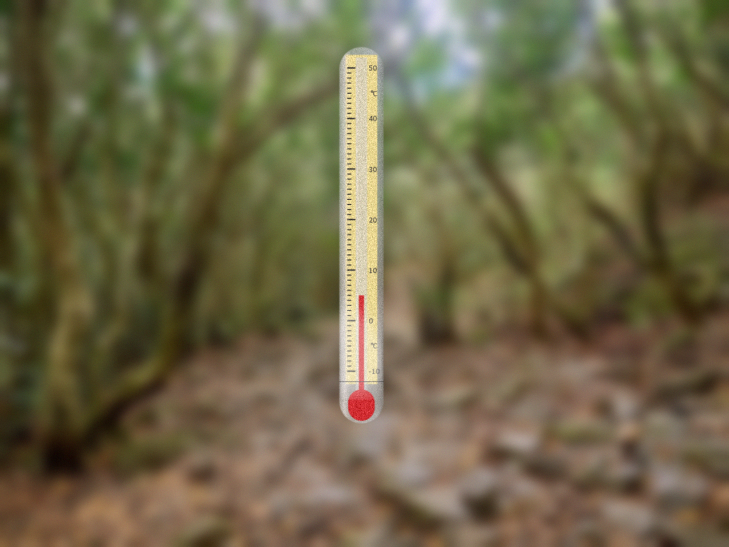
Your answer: 5 °C
